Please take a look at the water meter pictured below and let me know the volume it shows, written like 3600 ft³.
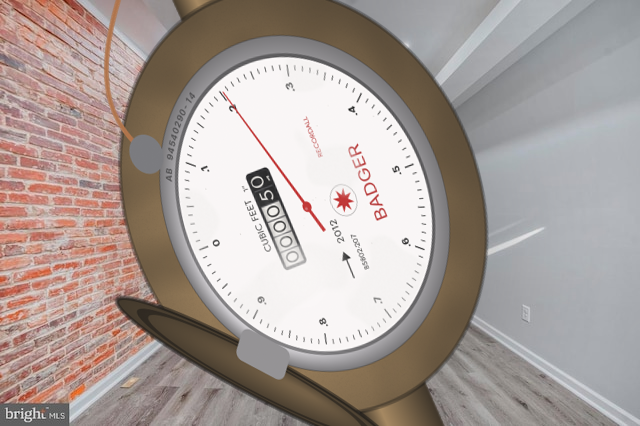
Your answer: 50.20 ft³
